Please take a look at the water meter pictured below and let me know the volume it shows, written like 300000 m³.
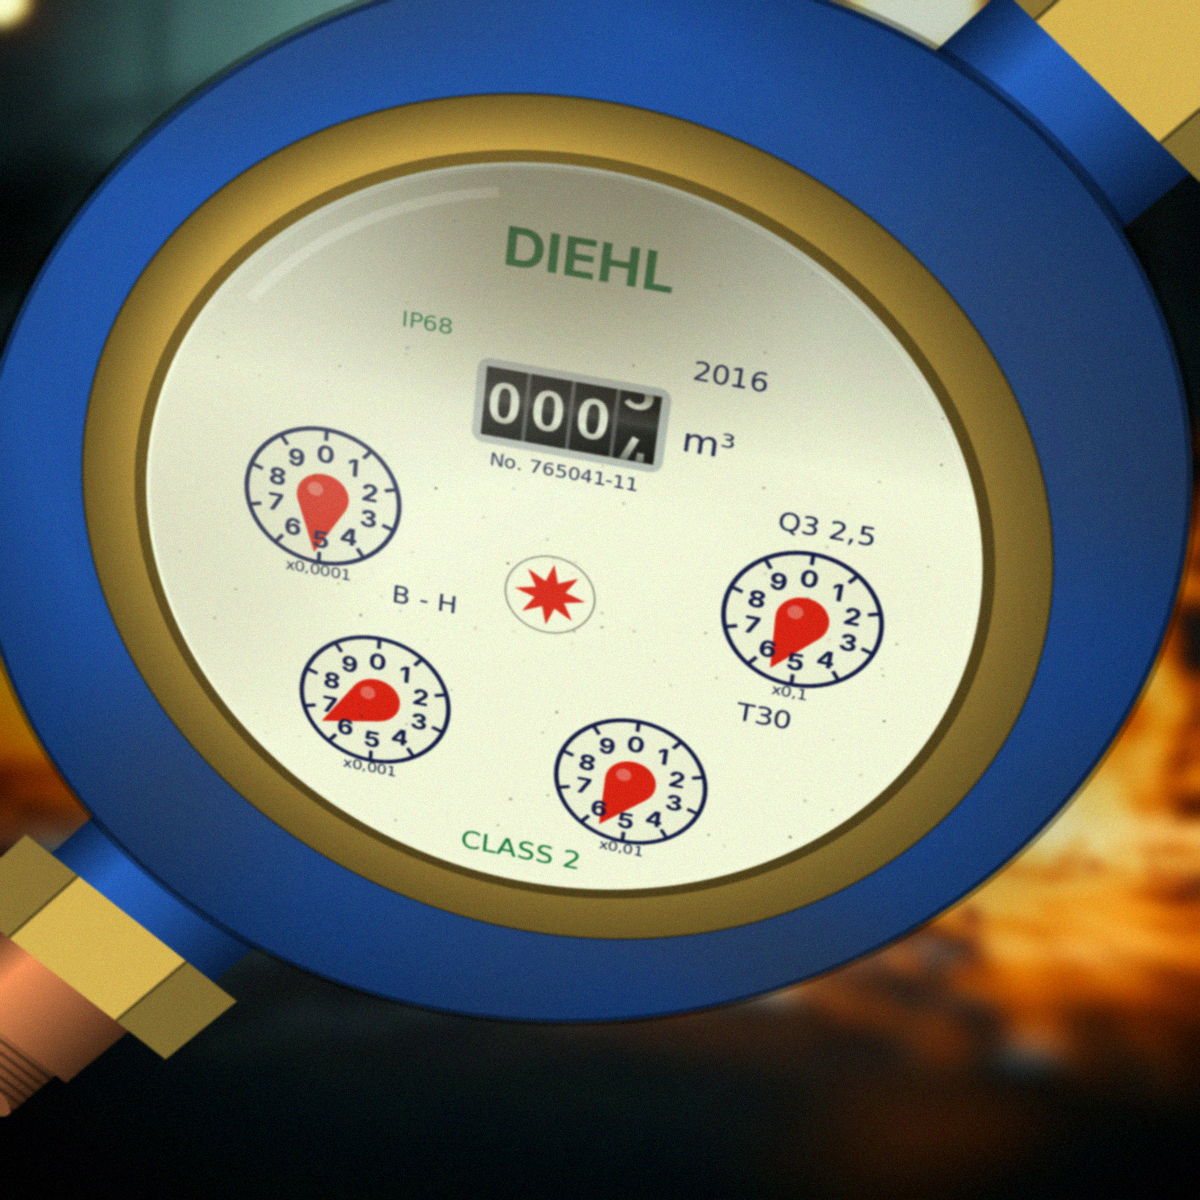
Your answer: 3.5565 m³
